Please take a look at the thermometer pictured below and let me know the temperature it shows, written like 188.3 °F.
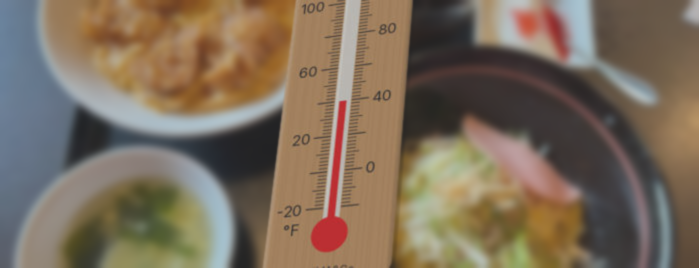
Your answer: 40 °F
